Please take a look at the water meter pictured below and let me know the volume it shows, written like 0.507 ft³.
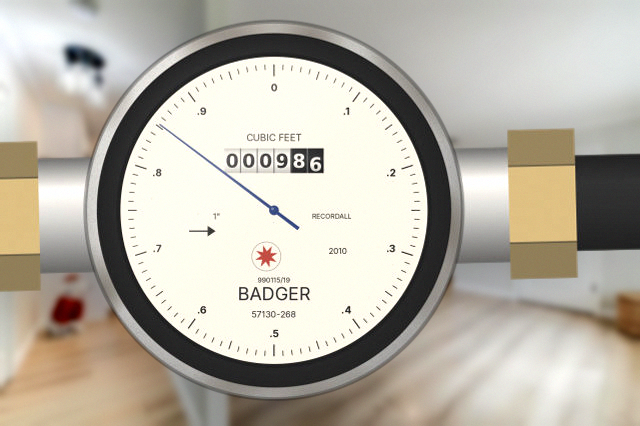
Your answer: 985.85 ft³
